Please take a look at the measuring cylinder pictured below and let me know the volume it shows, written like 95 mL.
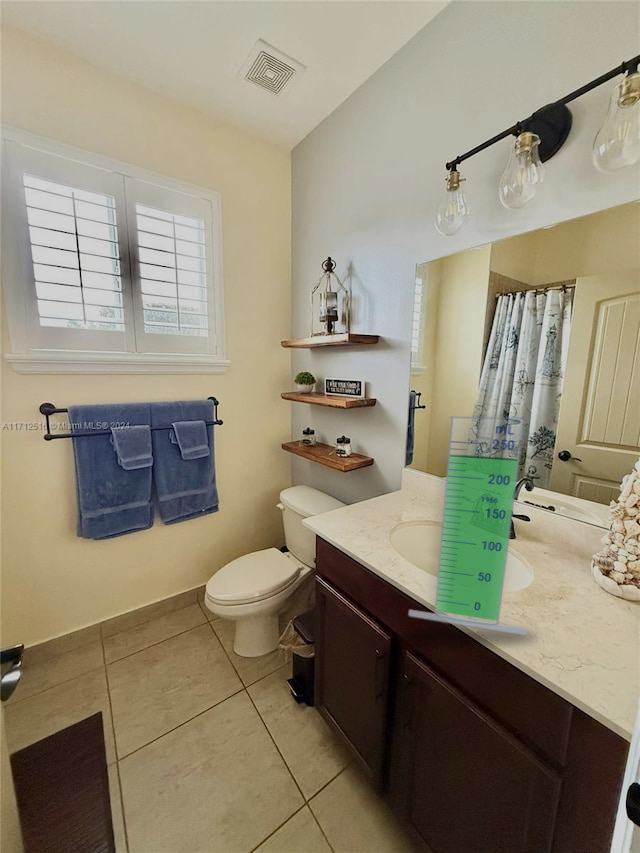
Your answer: 230 mL
